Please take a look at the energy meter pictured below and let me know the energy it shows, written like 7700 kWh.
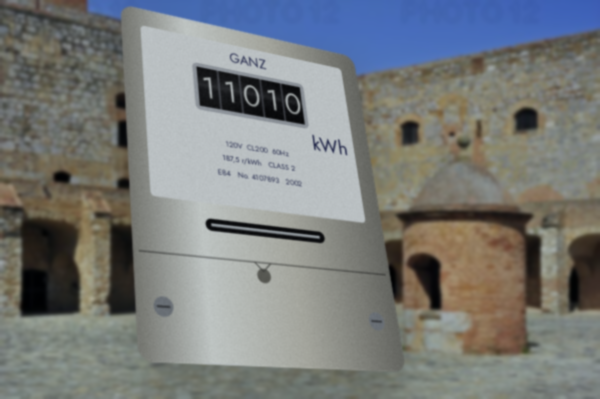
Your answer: 11010 kWh
